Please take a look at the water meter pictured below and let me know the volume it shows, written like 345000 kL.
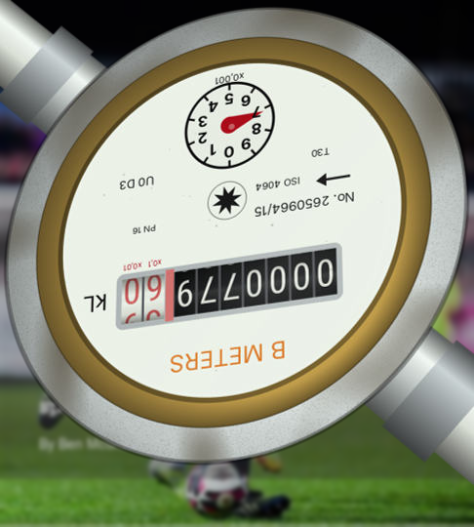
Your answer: 779.597 kL
